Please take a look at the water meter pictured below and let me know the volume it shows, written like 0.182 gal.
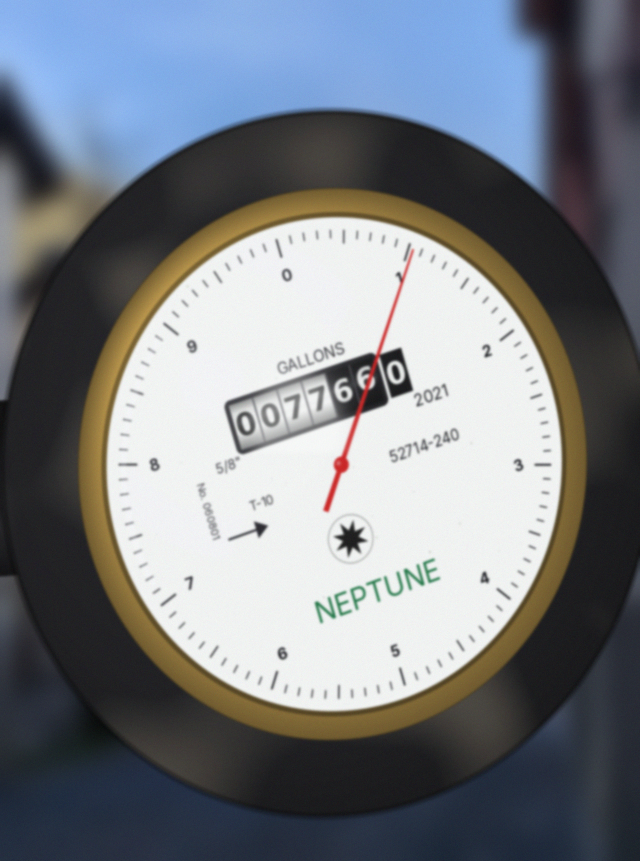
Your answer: 77661.0 gal
